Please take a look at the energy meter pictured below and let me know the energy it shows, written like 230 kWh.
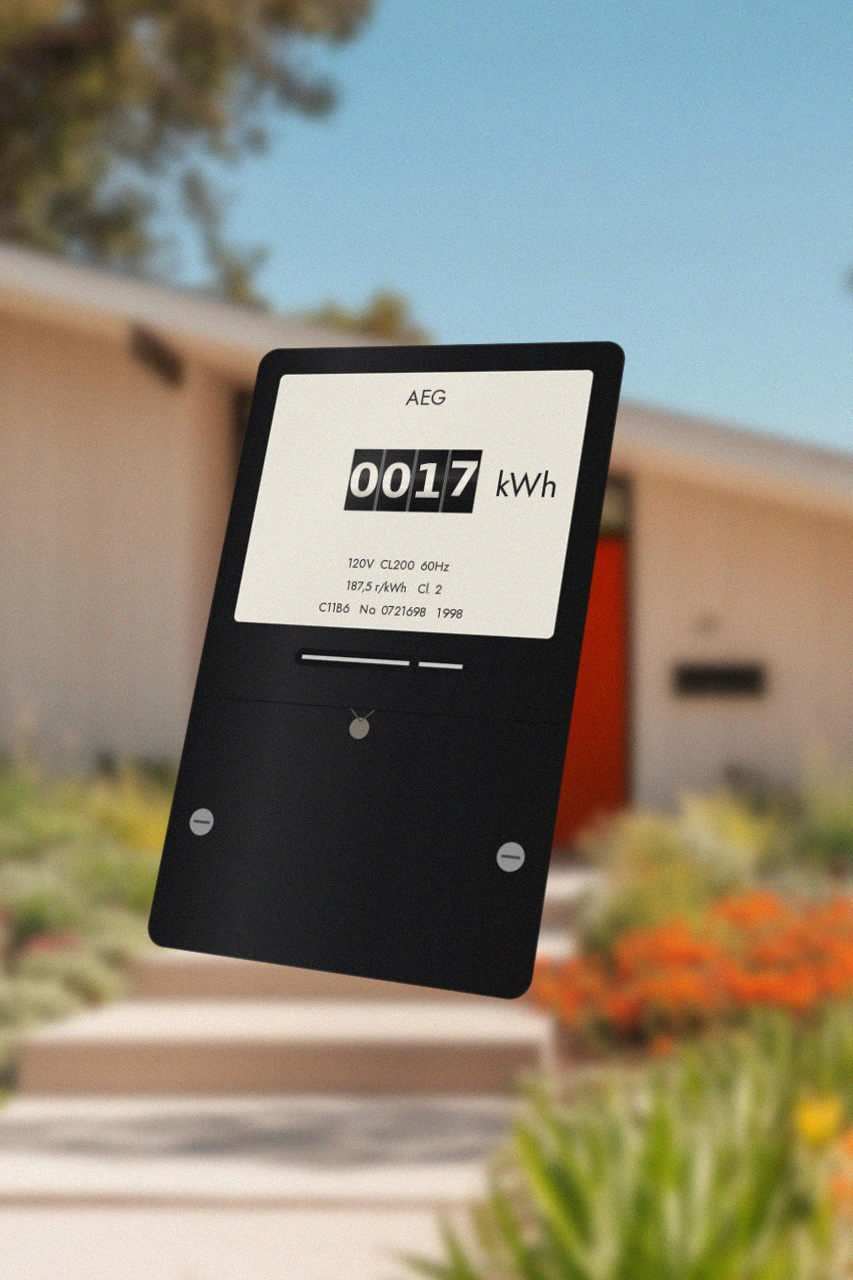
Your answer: 17 kWh
